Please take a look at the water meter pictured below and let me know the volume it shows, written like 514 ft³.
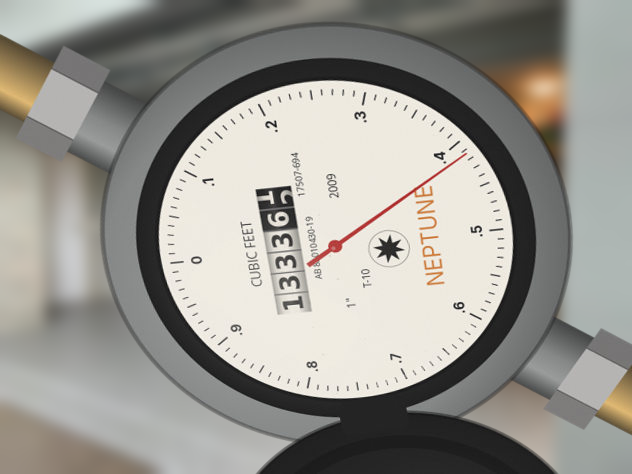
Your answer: 133361.41 ft³
